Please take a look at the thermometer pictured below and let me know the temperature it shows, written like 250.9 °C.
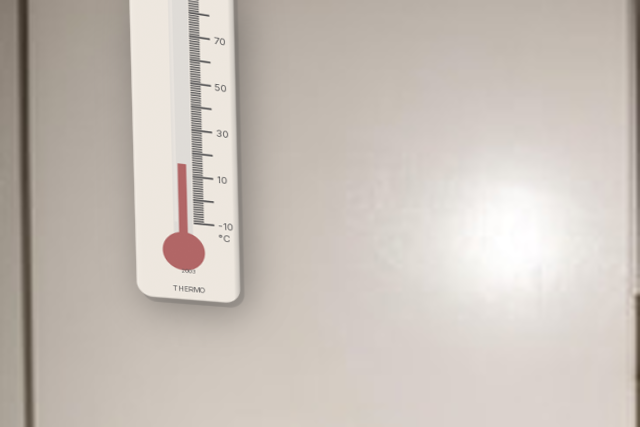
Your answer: 15 °C
